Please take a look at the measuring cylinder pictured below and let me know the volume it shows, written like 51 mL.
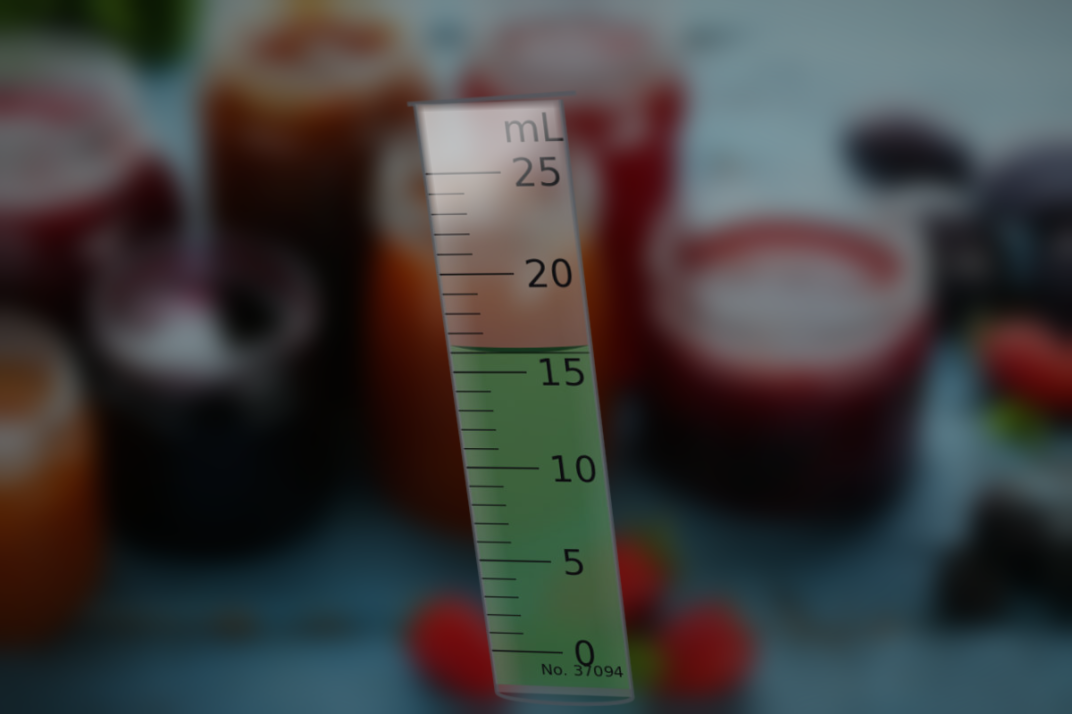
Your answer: 16 mL
